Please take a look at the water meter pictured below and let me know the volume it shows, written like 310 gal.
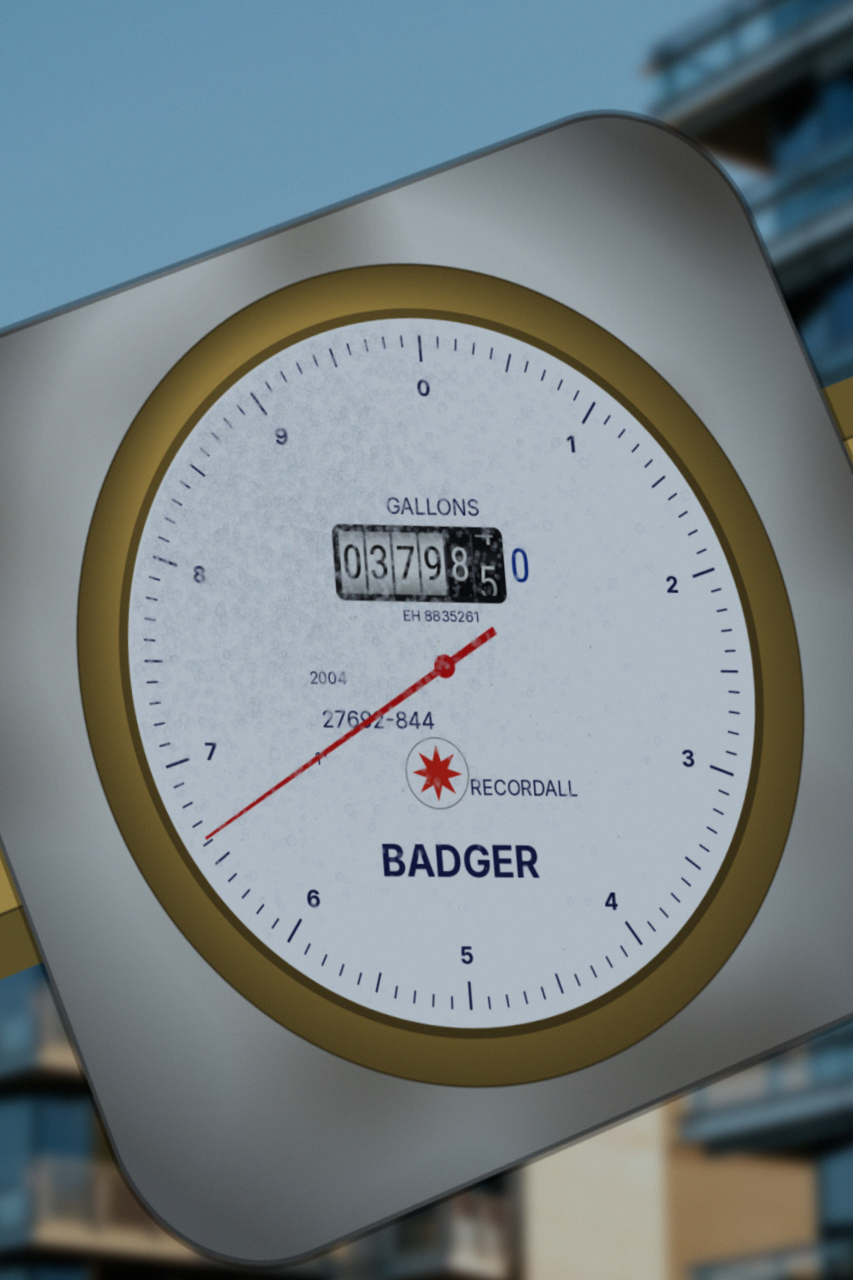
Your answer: 379846.6 gal
